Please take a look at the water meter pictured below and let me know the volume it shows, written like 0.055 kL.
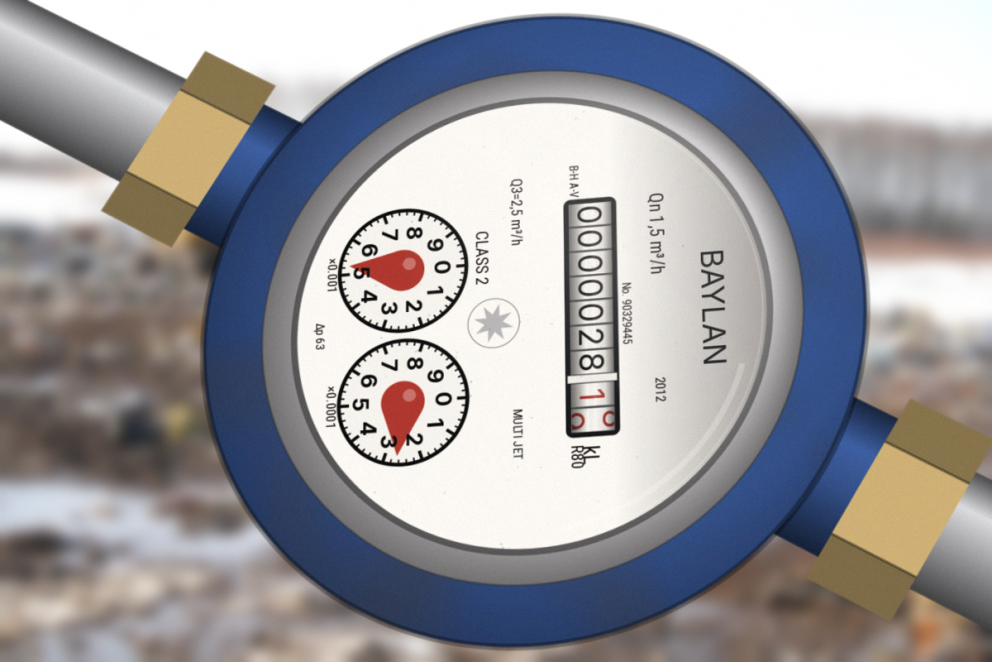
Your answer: 28.1852 kL
